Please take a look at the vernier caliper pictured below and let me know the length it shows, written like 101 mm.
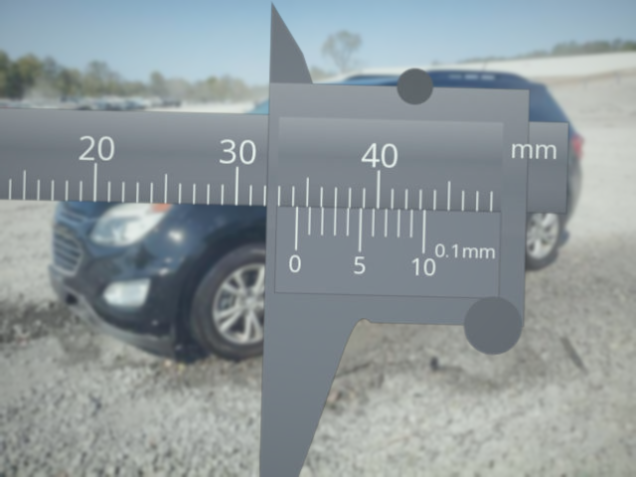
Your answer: 34.3 mm
